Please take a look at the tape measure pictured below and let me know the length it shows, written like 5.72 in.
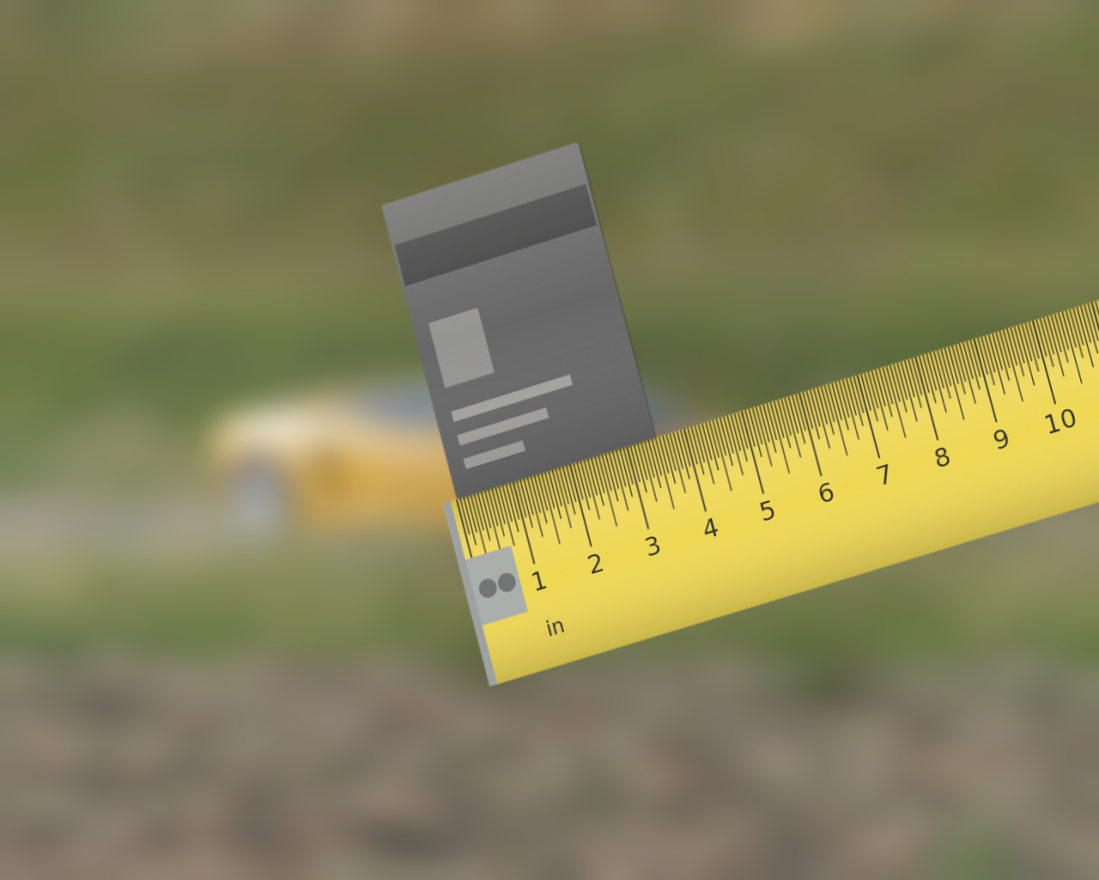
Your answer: 3.5 in
